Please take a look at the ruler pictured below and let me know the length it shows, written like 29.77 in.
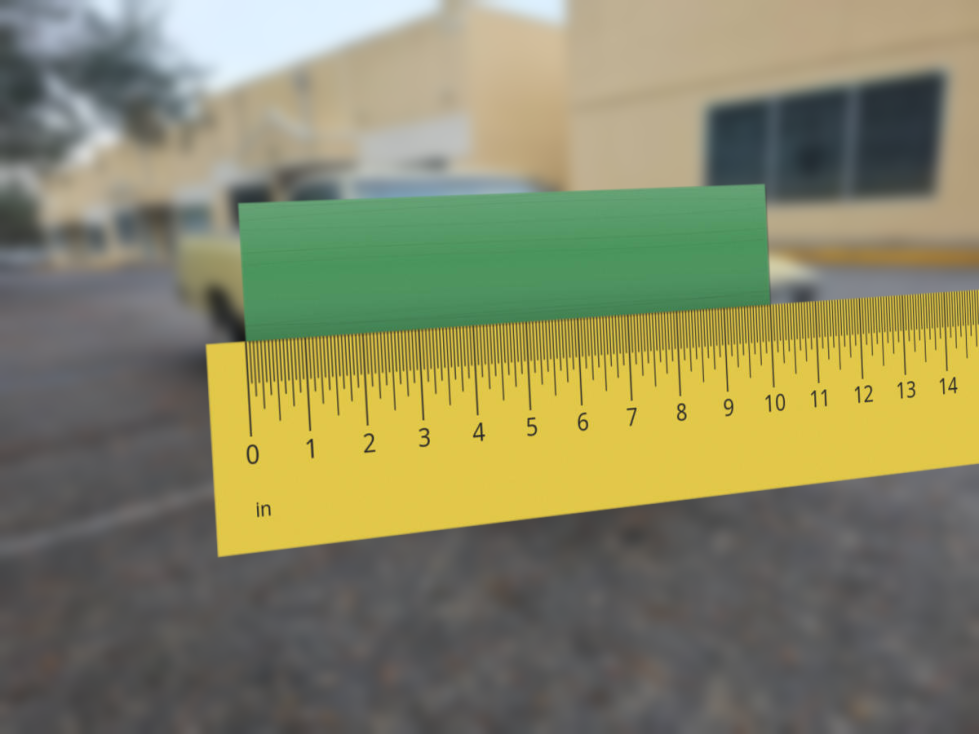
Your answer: 10 in
